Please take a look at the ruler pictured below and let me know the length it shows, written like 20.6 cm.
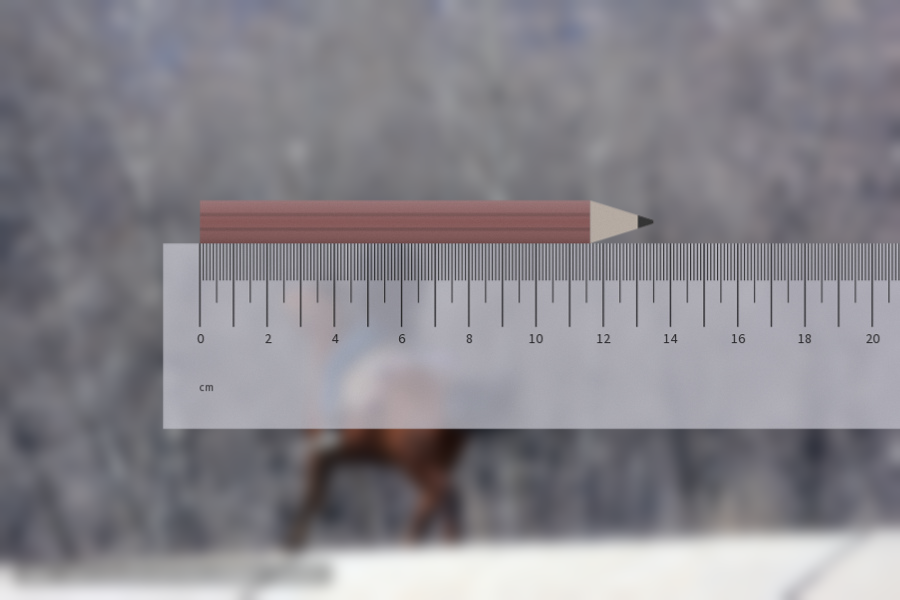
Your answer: 13.5 cm
